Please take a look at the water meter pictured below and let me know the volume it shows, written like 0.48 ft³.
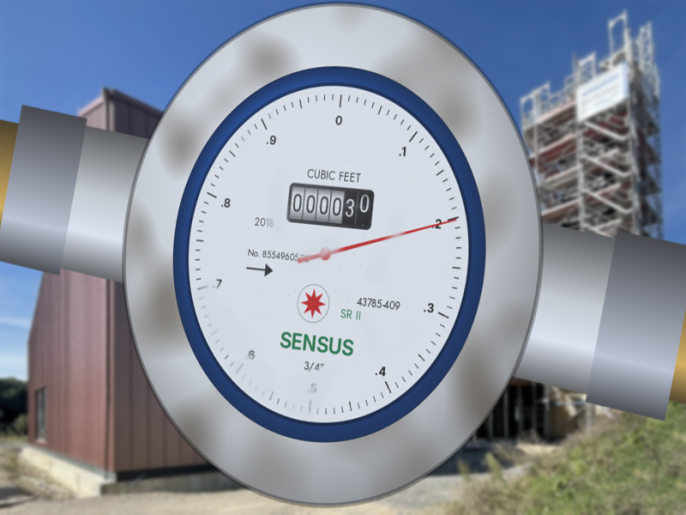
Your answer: 30.20 ft³
